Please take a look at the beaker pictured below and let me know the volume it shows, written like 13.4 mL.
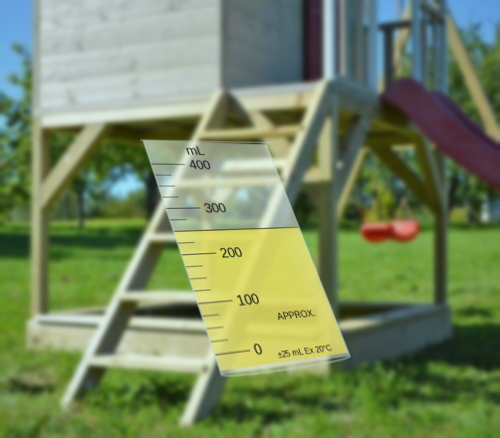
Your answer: 250 mL
